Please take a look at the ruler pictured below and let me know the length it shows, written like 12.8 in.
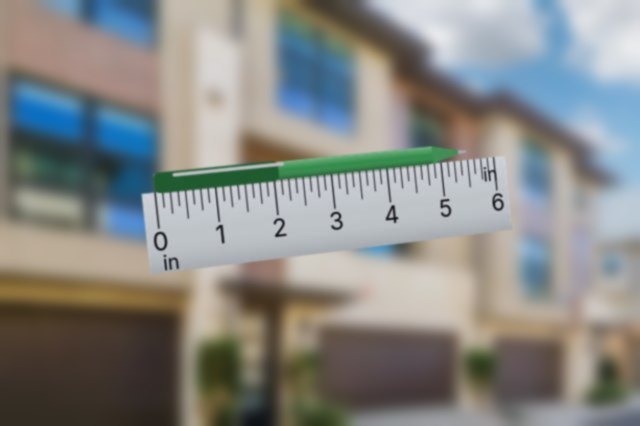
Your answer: 5.5 in
